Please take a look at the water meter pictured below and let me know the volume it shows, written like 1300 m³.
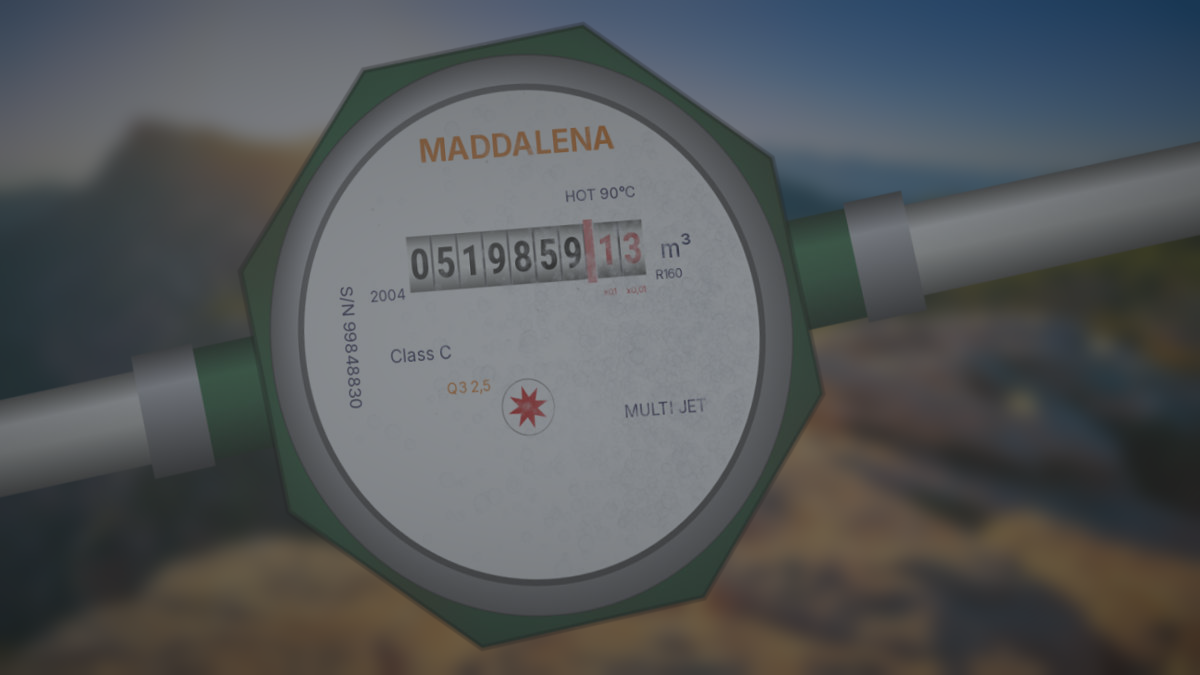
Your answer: 519859.13 m³
